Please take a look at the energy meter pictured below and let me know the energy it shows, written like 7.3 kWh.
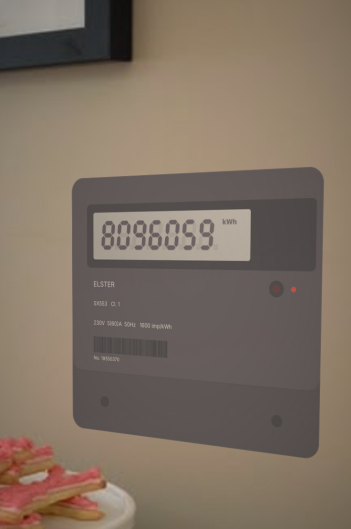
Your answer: 8096059 kWh
